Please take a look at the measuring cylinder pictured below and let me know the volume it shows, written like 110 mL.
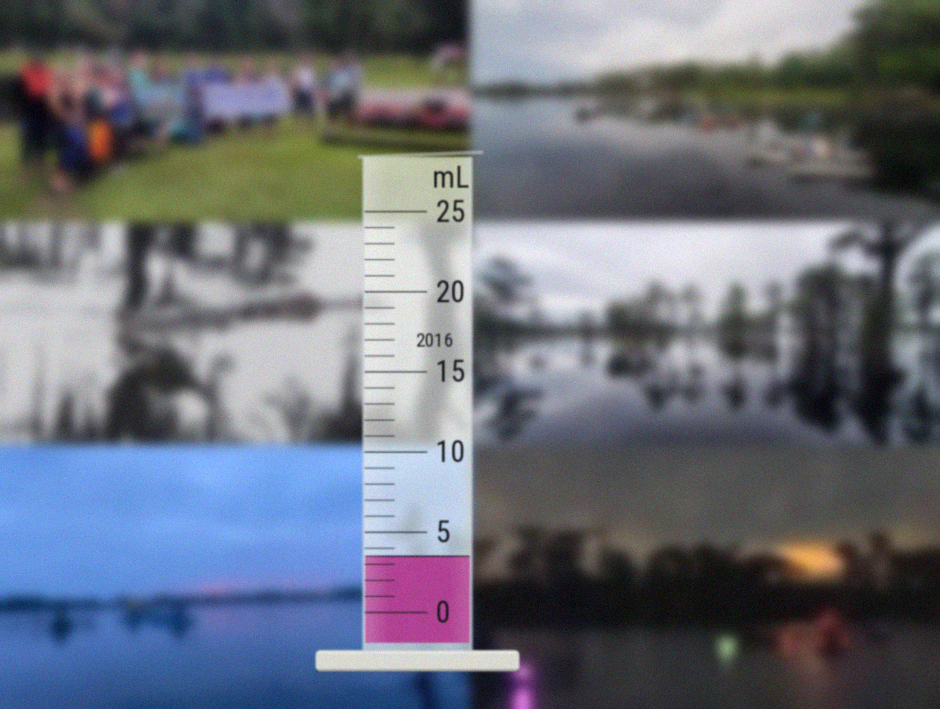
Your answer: 3.5 mL
